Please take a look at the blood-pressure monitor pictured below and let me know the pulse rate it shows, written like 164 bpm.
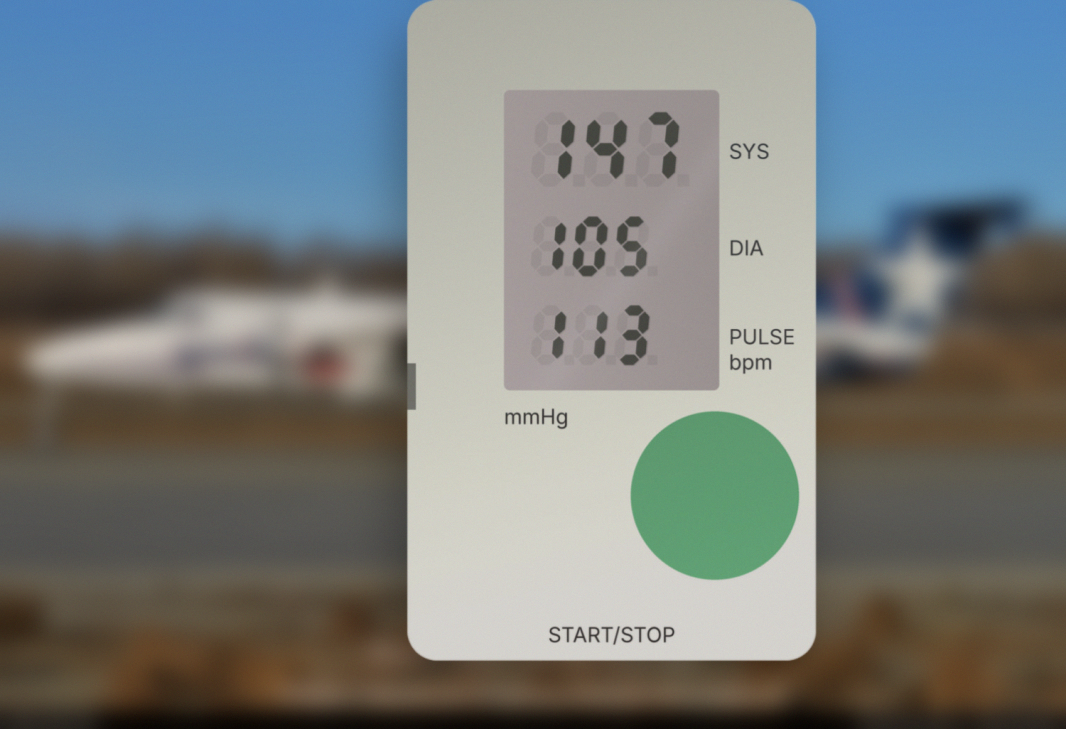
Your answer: 113 bpm
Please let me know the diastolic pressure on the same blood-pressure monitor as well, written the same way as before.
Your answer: 105 mmHg
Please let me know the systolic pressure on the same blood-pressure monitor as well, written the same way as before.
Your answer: 147 mmHg
